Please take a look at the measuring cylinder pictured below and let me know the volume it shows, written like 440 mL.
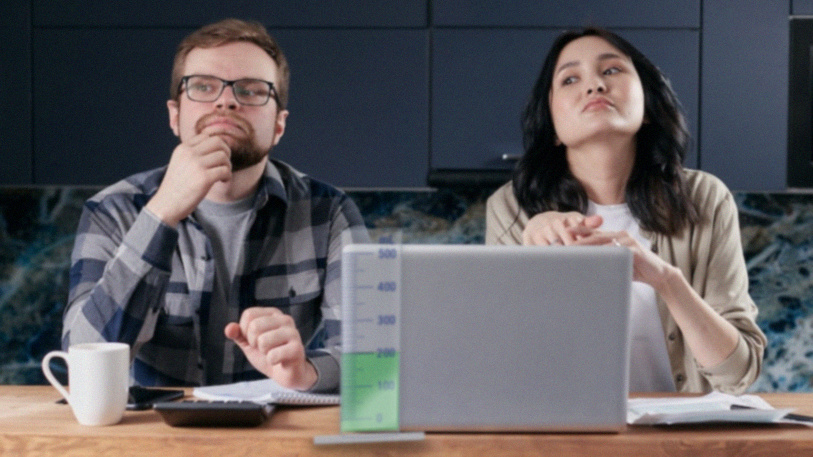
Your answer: 200 mL
